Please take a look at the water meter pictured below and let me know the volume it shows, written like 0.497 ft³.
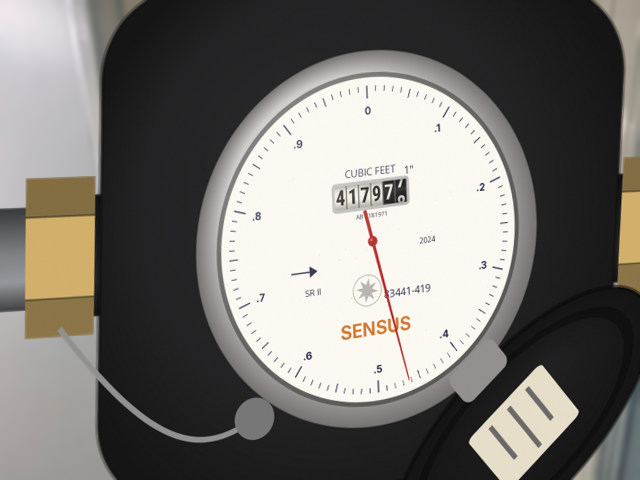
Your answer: 417977.46 ft³
